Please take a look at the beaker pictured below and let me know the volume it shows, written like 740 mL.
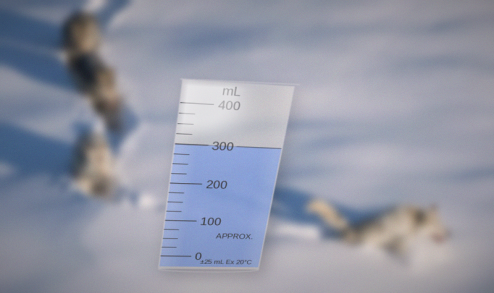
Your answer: 300 mL
